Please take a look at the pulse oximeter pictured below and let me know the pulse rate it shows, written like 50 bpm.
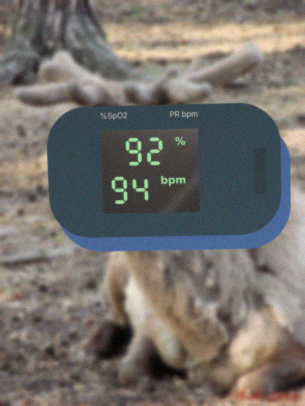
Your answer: 94 bpm
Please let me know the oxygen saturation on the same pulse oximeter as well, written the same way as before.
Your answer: 92 %
